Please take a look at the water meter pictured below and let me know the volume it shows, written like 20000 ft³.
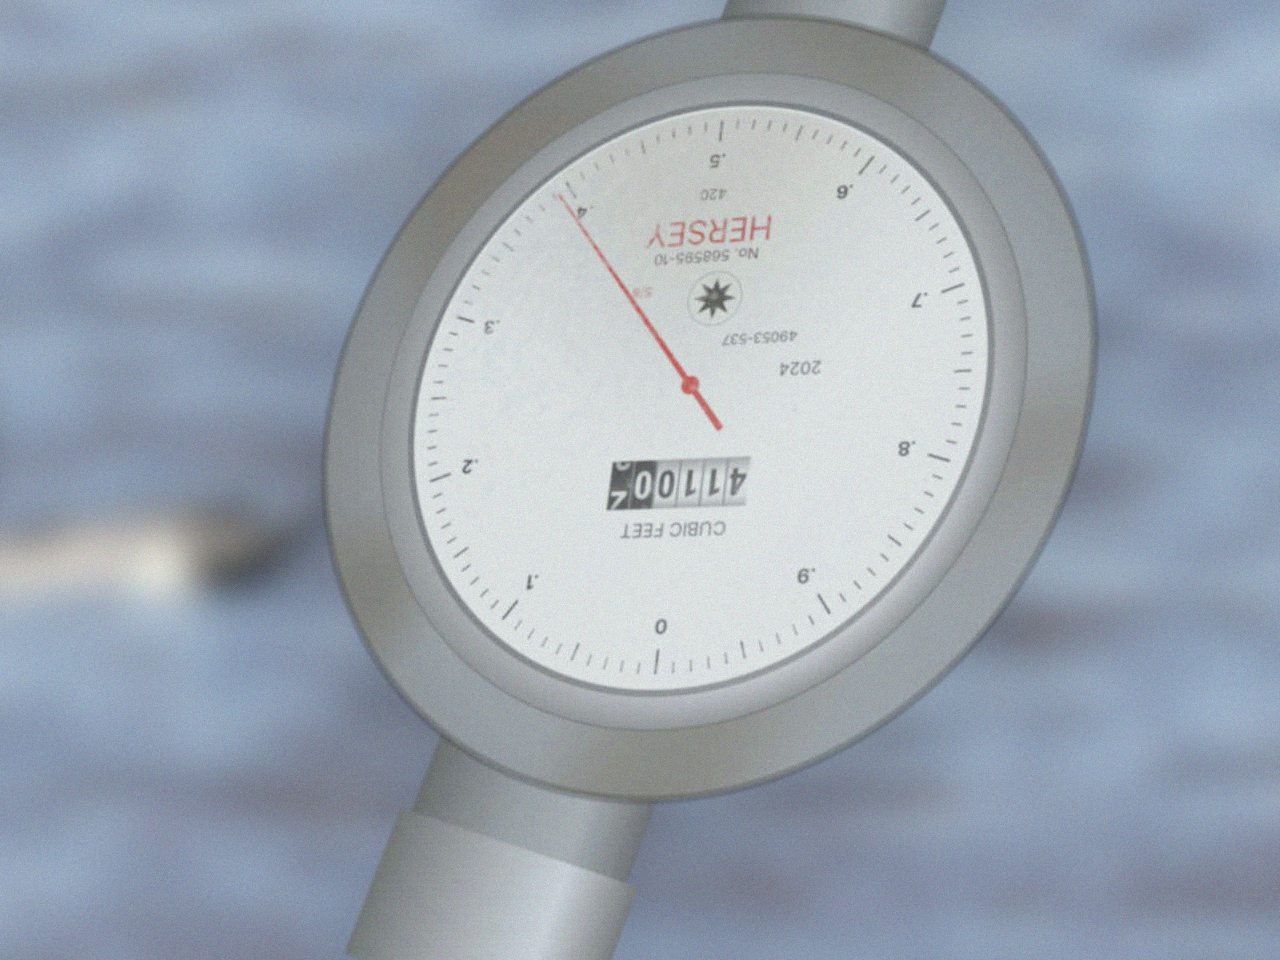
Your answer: 411002.39 ft³
